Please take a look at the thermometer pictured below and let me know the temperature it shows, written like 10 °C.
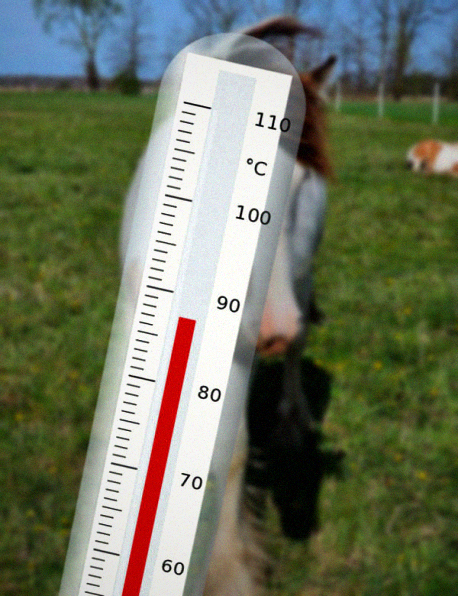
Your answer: 87.5 °C
